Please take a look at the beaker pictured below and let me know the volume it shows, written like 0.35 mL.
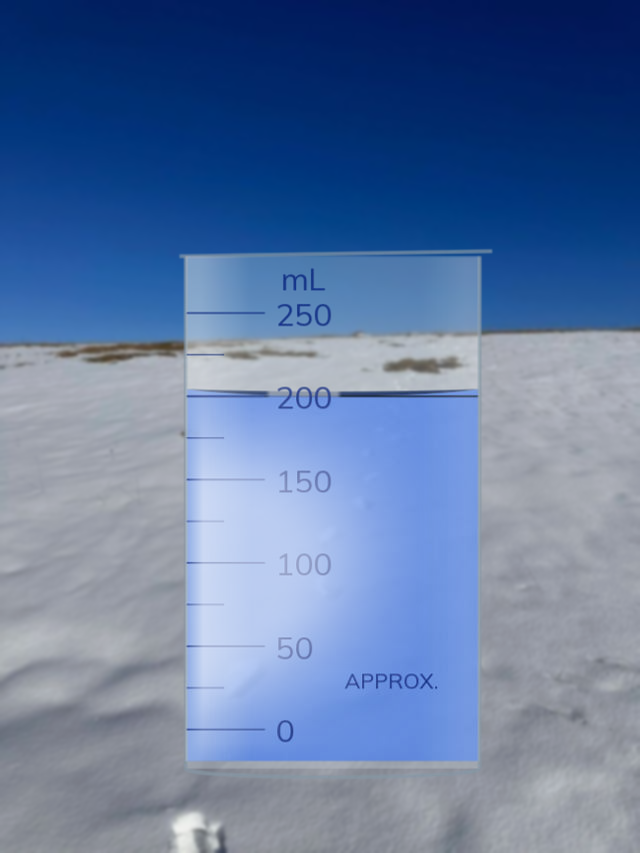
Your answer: 200 mL
